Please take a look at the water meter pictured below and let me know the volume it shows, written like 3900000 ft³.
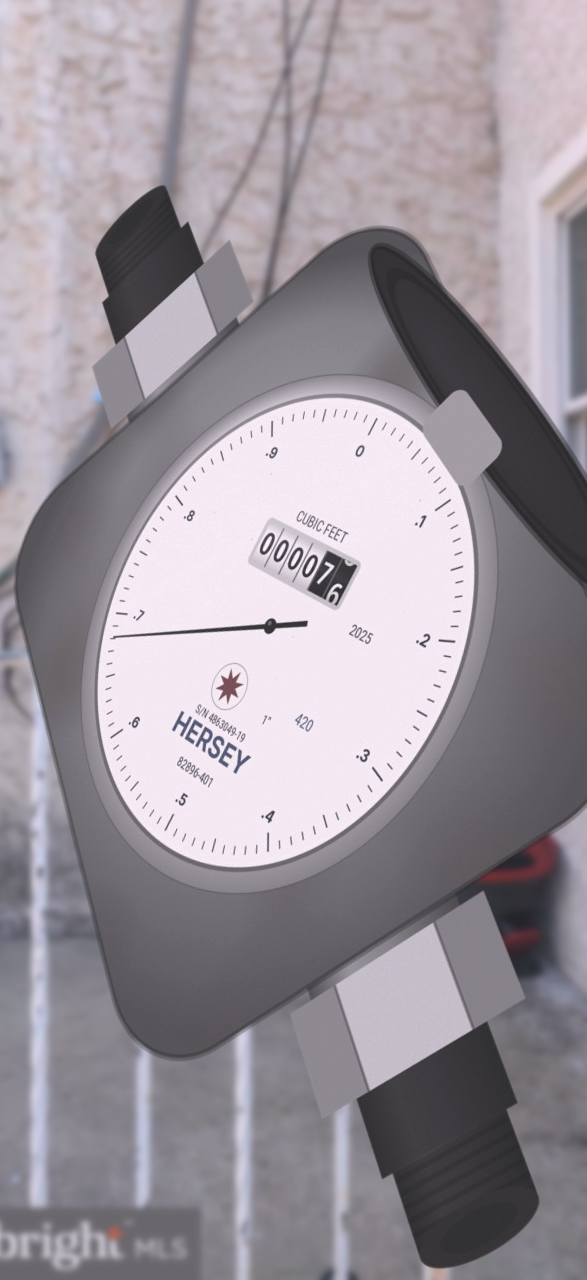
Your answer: 75.68 ft³
